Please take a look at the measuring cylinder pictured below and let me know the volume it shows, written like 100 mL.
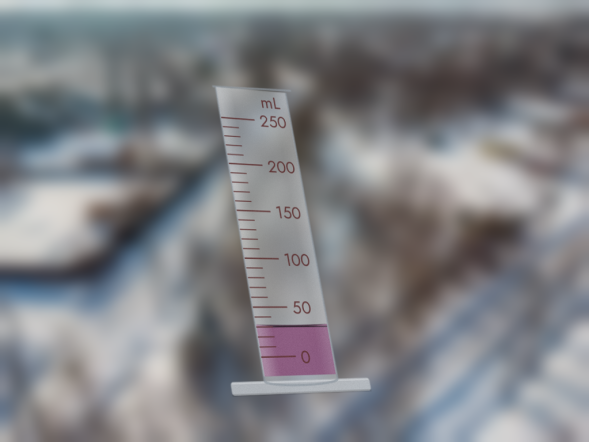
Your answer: 30 mL
